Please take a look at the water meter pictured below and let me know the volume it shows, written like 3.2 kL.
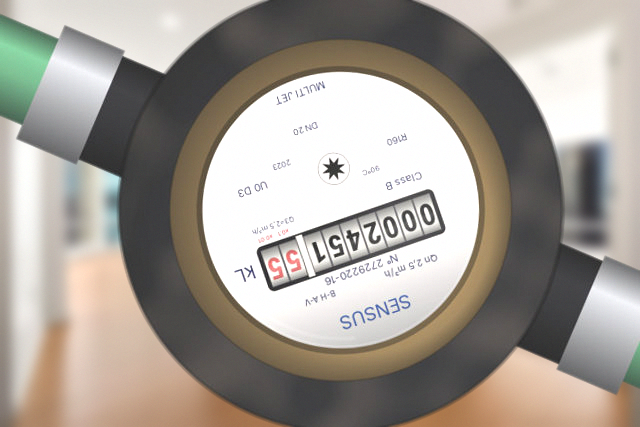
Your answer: 2451.55 kL
